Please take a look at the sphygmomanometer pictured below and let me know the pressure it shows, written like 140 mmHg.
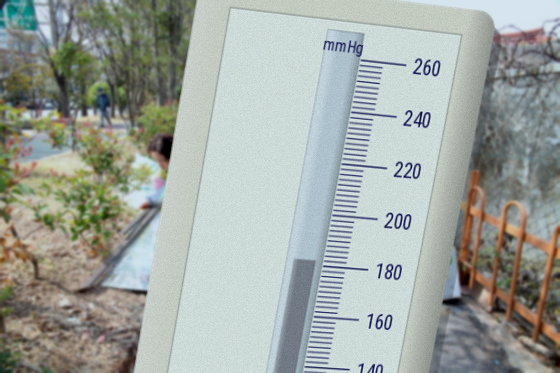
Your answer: 182 mmHg
